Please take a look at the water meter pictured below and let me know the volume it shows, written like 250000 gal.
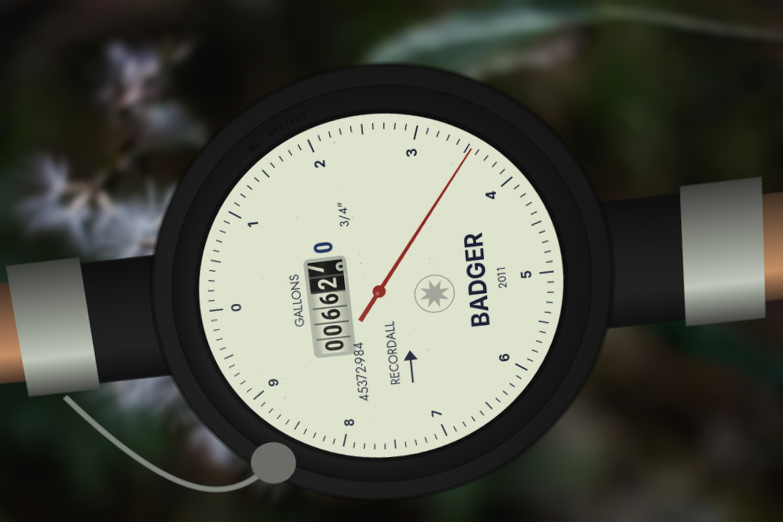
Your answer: 66273.5 gal
